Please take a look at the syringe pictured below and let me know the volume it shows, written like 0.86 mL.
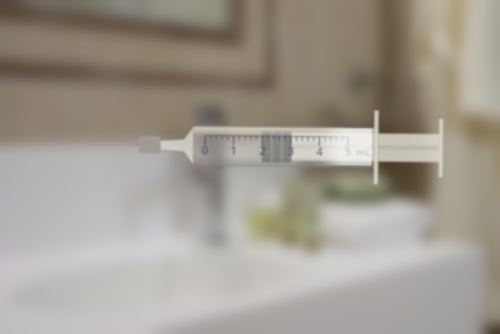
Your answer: 2 mL
